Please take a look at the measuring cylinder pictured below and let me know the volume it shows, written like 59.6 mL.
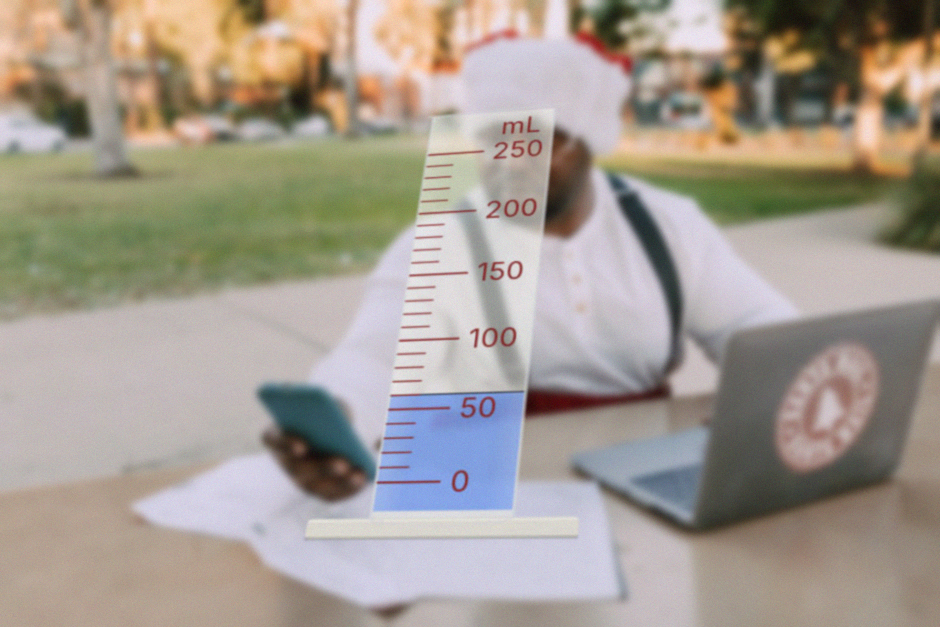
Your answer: 60 mL
